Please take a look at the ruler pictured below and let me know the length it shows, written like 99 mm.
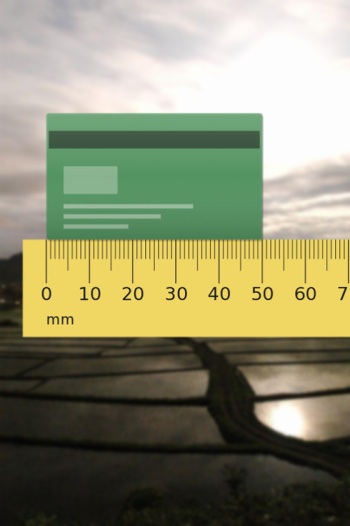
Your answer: 50 mm
